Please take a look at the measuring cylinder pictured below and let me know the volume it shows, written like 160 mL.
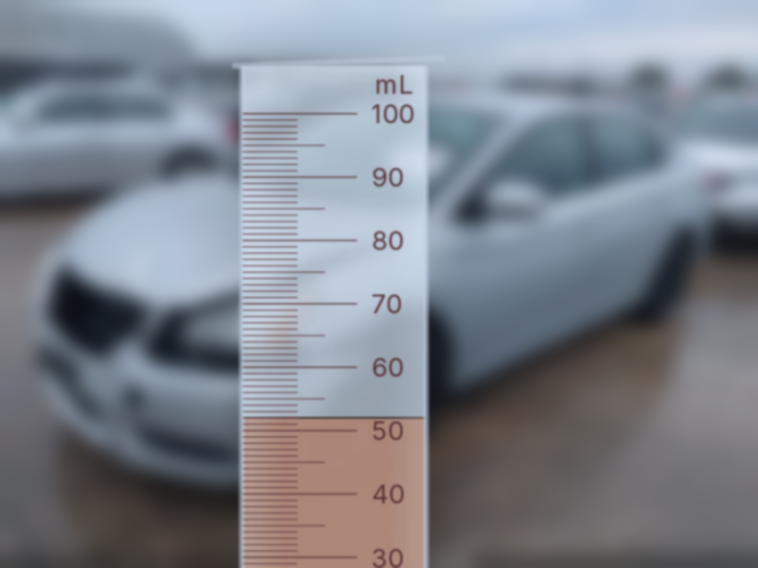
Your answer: 52 mL
